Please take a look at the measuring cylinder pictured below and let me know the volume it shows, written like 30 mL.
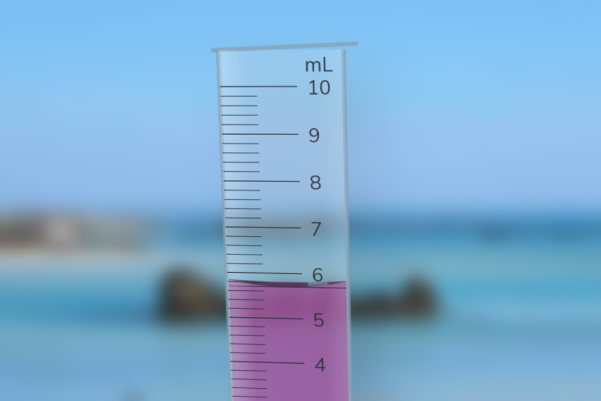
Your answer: 5.7 mL
